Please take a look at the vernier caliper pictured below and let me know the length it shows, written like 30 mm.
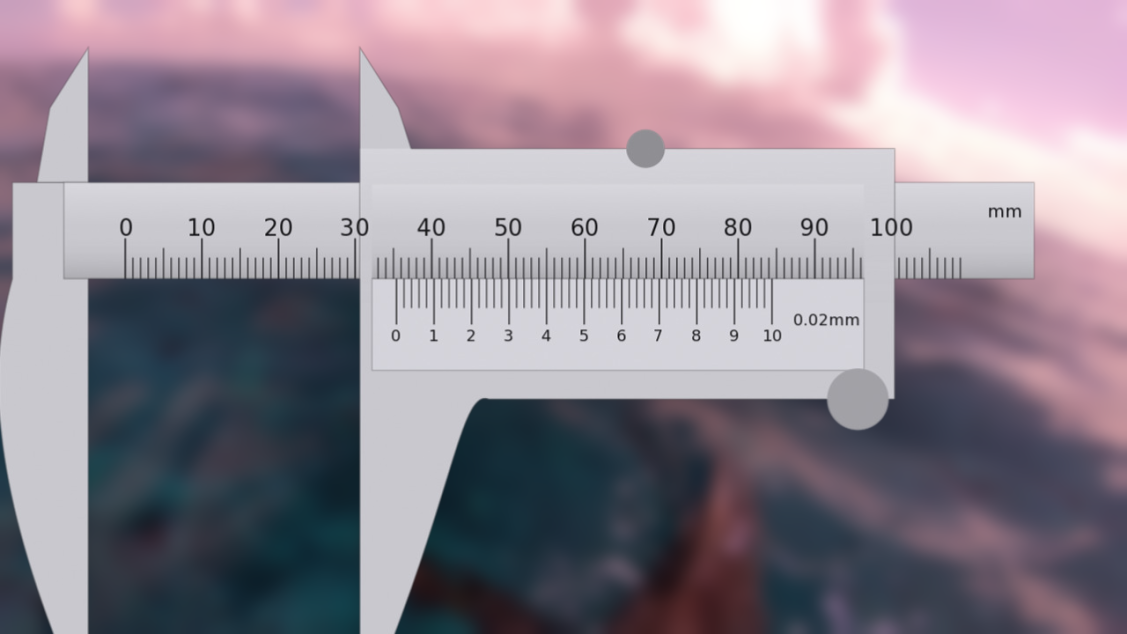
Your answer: 35.4 mm
